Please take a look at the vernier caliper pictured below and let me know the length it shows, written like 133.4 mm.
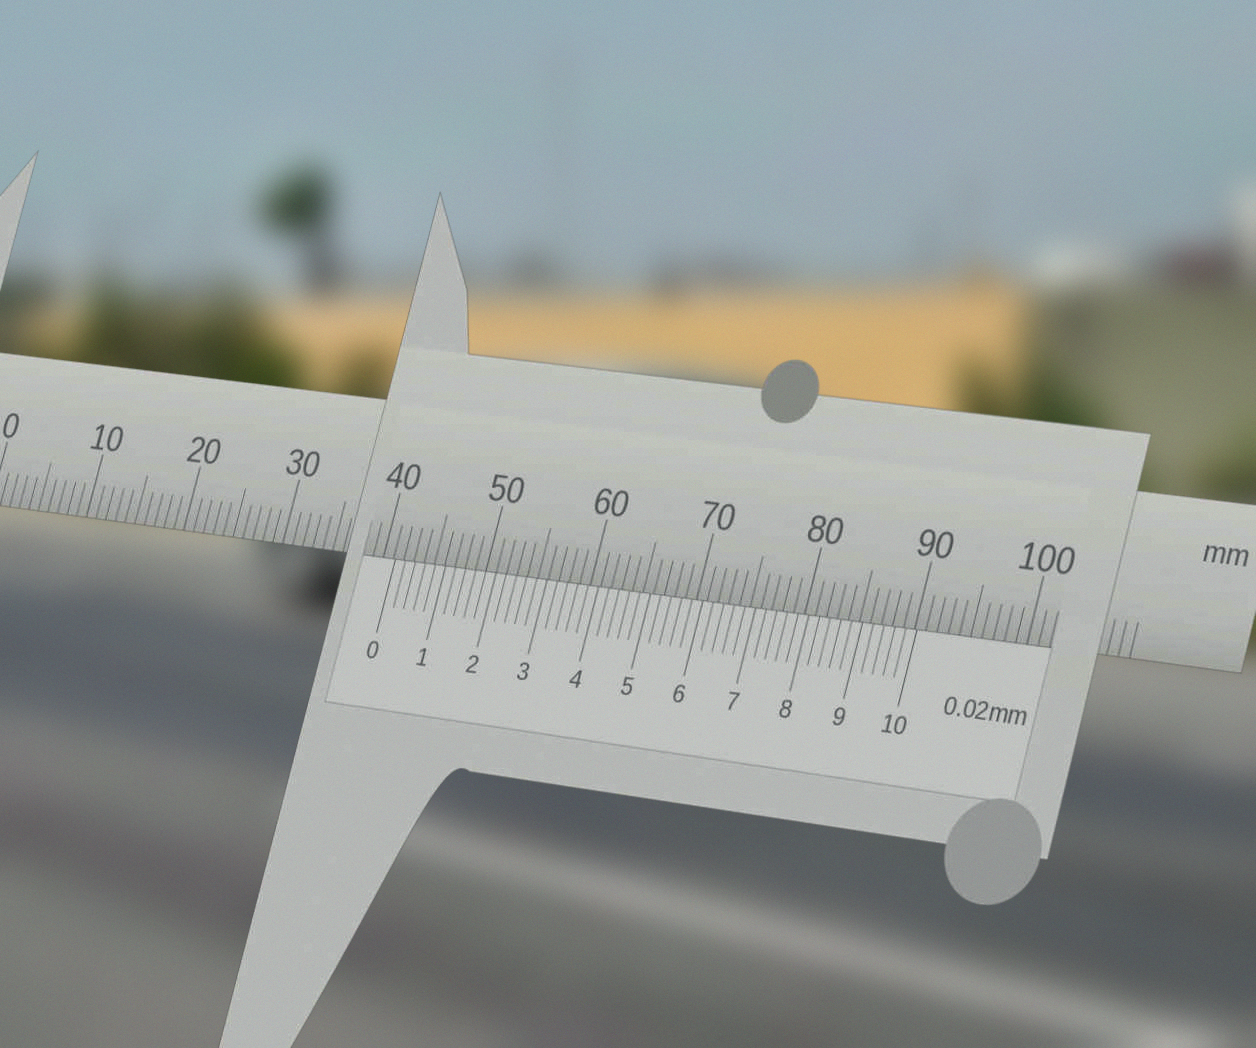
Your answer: 41.2 mm
